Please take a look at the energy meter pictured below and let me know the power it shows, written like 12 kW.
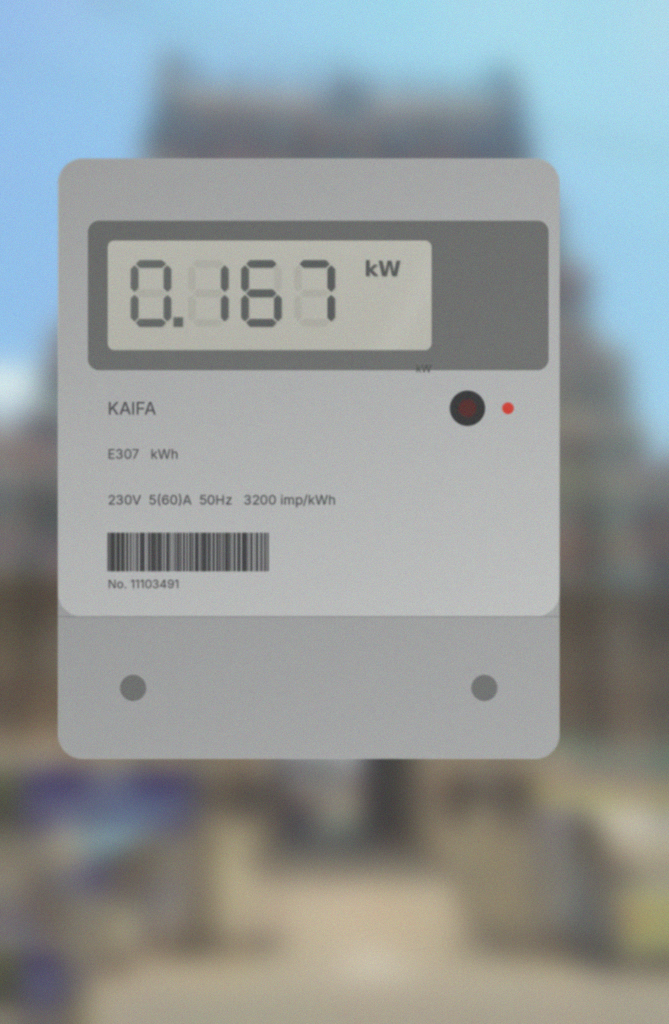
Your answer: 0.167 kW
